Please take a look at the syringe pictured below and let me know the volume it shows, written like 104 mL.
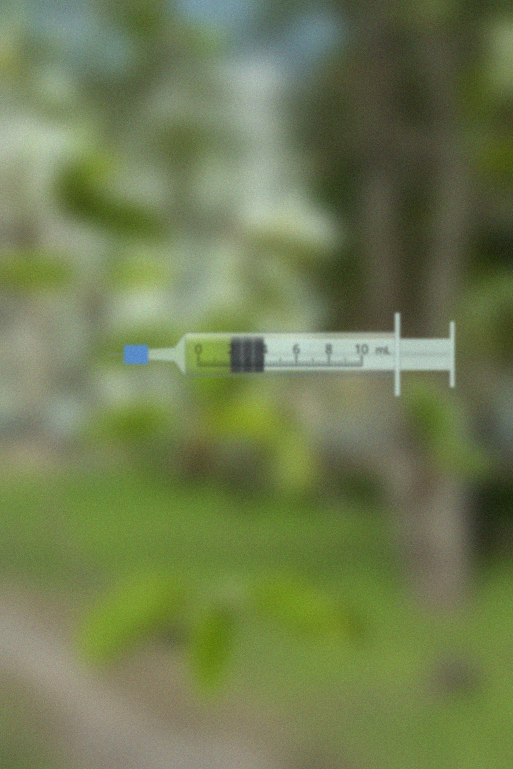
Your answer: 2 mL
